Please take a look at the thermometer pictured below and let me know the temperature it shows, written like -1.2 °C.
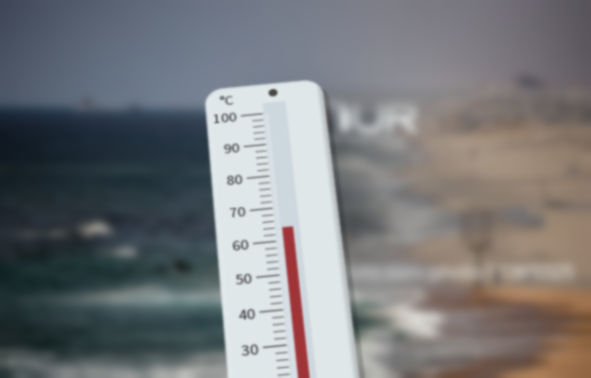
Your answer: 64 °C
